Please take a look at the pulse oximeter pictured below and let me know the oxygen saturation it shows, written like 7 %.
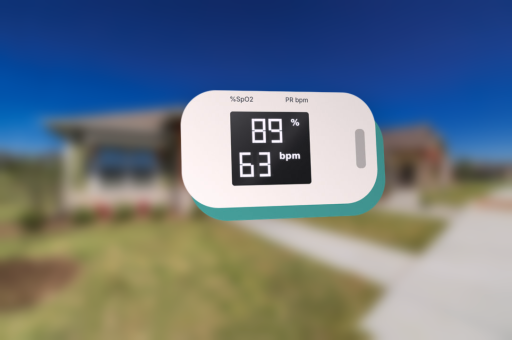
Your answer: 89 %
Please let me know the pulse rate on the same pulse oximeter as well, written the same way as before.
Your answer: 63 bpm
